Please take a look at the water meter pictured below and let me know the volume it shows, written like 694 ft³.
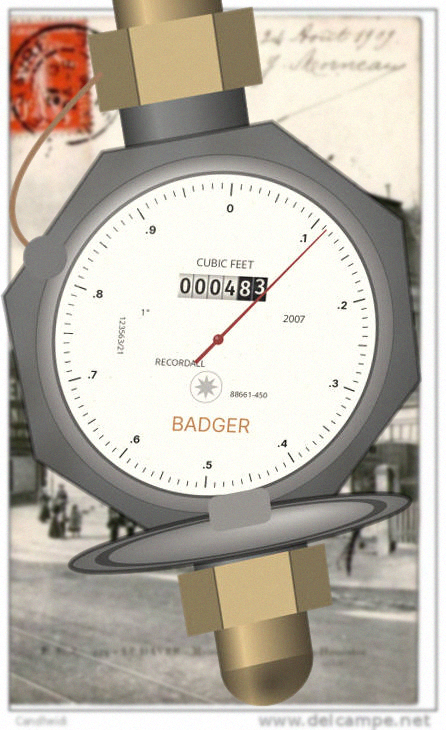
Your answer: 483.11 ft³
